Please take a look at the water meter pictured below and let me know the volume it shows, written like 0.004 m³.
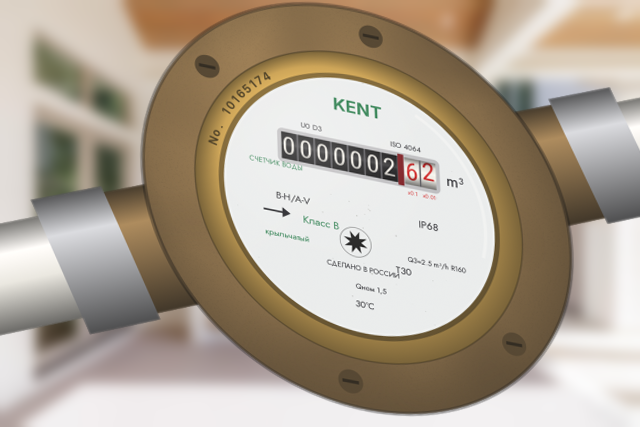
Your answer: 2.62 m³
